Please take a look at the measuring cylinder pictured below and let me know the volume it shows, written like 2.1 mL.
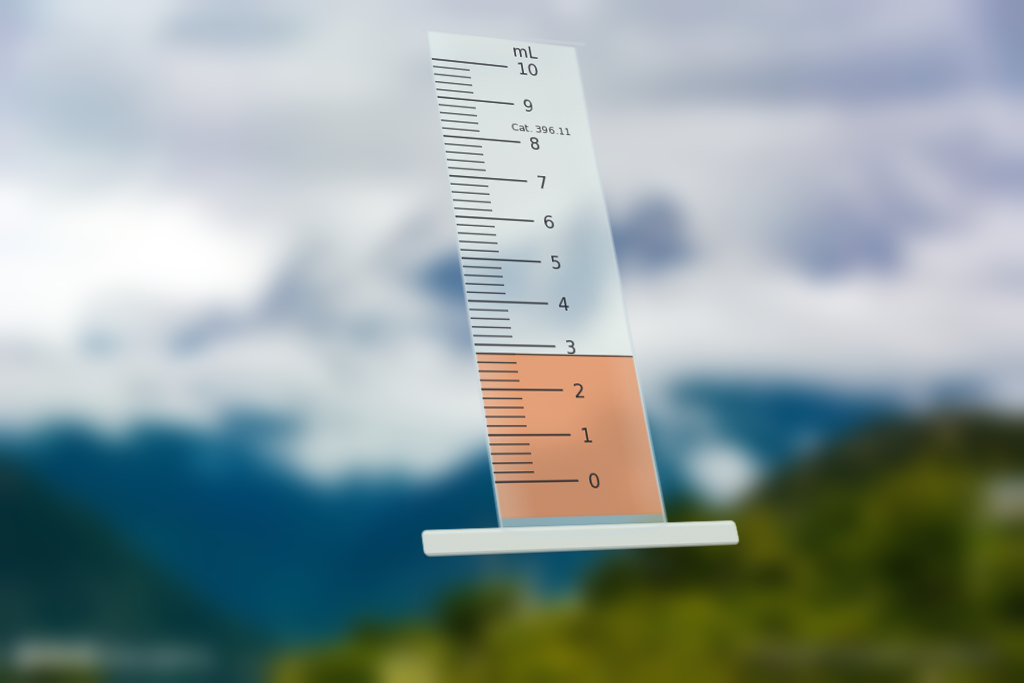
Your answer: 2.8 mL
